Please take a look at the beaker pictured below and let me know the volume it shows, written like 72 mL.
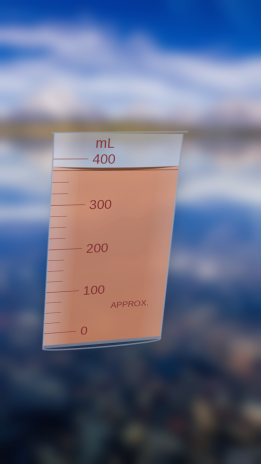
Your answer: 375 mL
